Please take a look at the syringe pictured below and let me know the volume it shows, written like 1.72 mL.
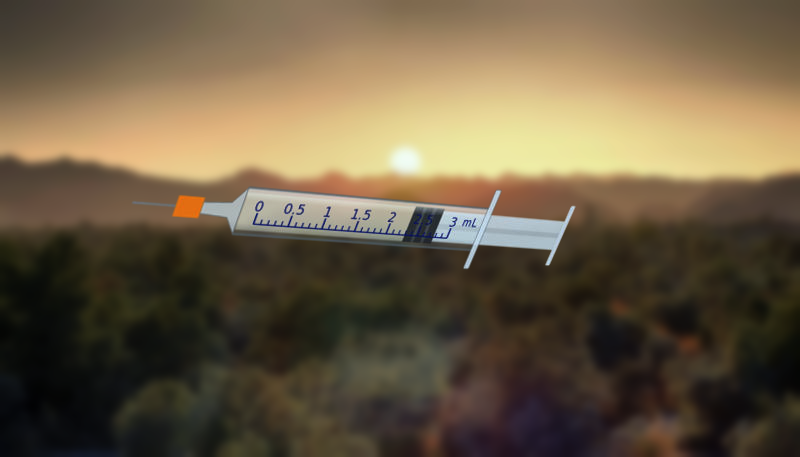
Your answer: 2.3 mL
